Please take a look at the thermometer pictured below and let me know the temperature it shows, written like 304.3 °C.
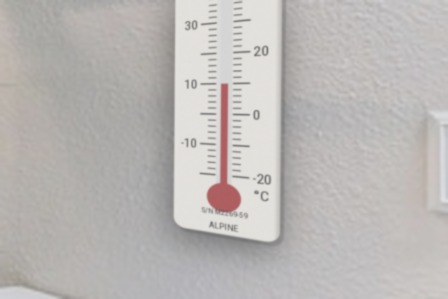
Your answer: 10 °C
